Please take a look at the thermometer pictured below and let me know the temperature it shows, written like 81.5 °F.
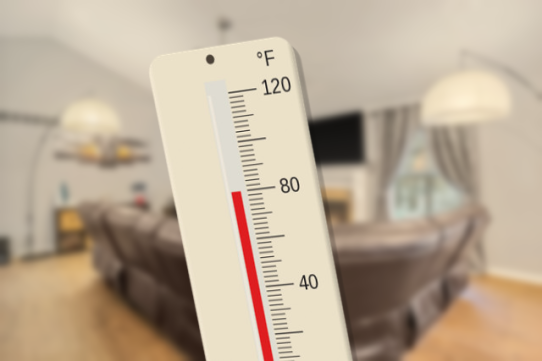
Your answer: 80 °F
